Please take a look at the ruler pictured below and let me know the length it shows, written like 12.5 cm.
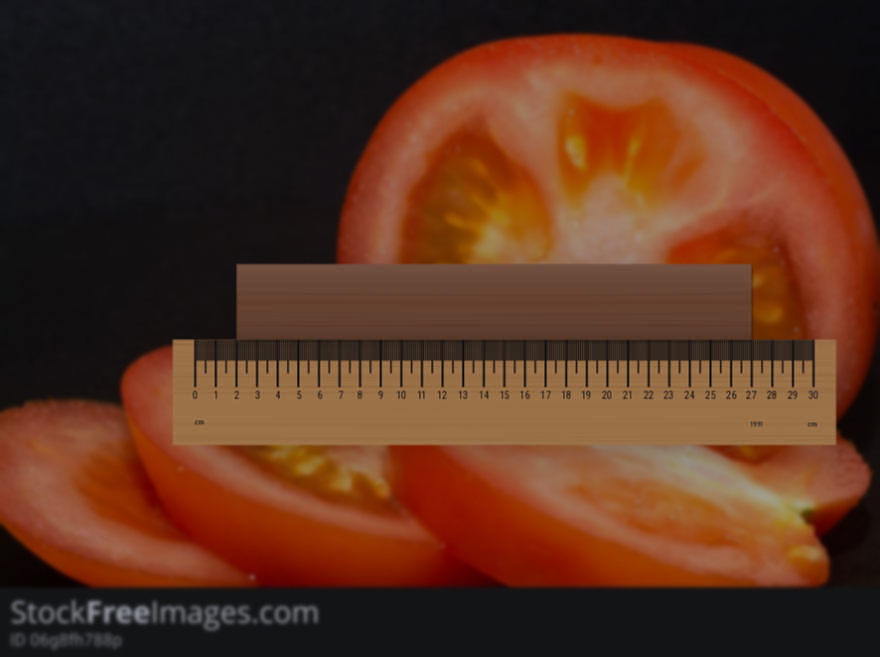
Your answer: 25 cm
